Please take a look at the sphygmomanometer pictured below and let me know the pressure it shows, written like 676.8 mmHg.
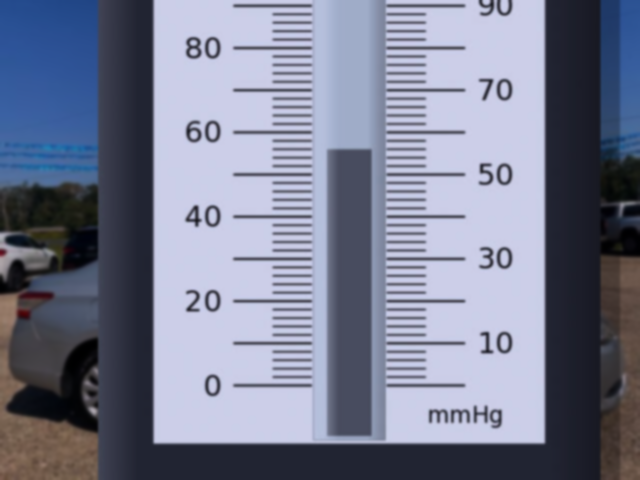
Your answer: 56 mmHg
